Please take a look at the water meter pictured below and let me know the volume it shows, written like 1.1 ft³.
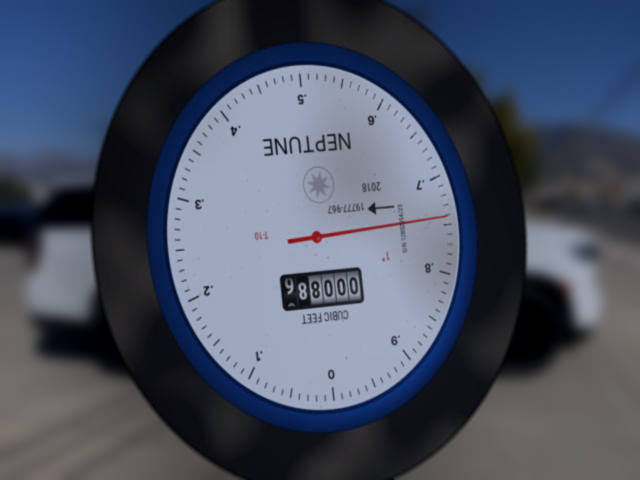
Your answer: 885.74 ft³
